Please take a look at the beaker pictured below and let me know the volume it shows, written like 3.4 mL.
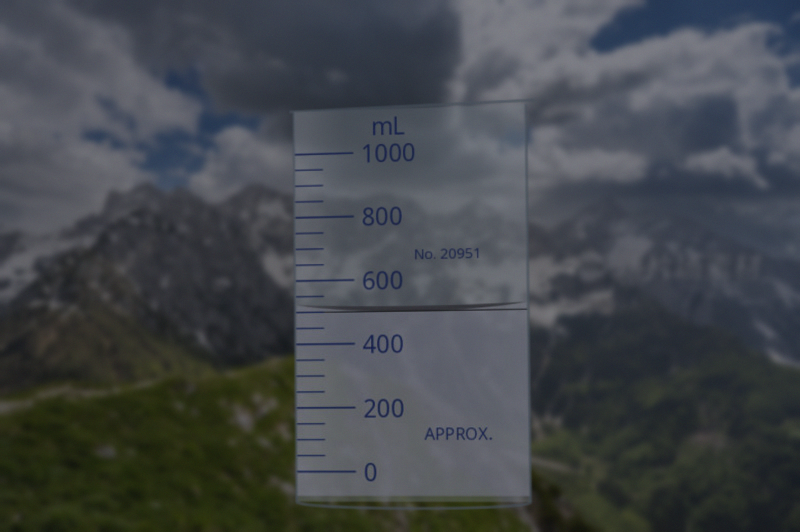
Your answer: 500 mL
